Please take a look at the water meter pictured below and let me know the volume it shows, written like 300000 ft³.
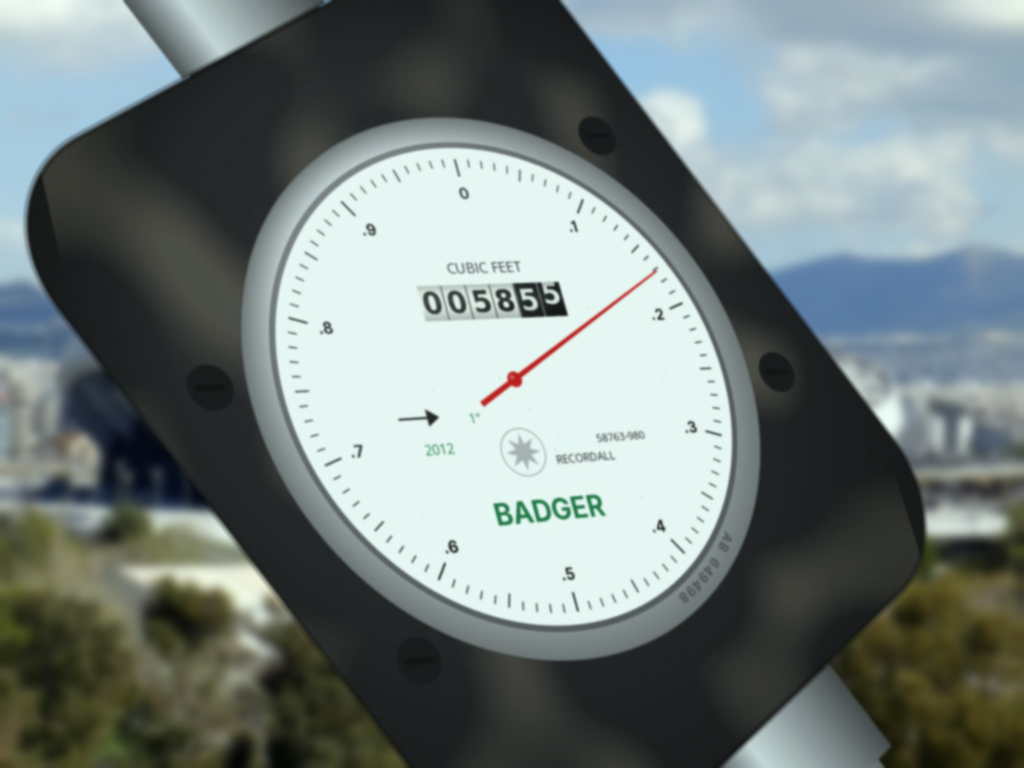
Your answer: 5855.17 ft³
